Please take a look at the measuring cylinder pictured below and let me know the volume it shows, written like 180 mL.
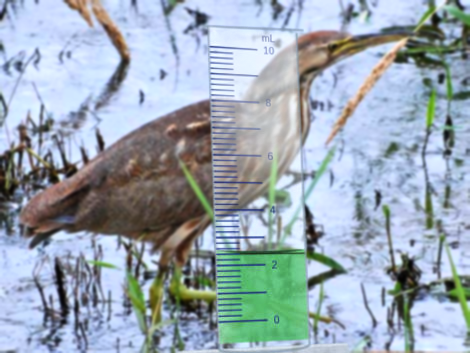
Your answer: 2.4 mL
